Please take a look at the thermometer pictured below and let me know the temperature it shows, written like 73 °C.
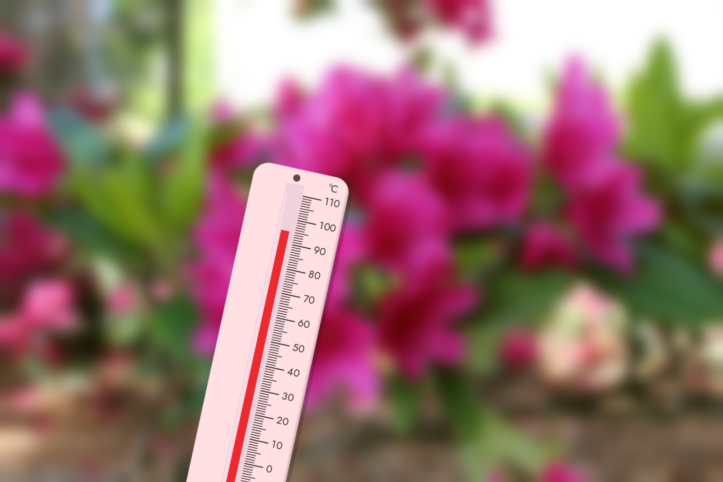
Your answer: 95 °C
